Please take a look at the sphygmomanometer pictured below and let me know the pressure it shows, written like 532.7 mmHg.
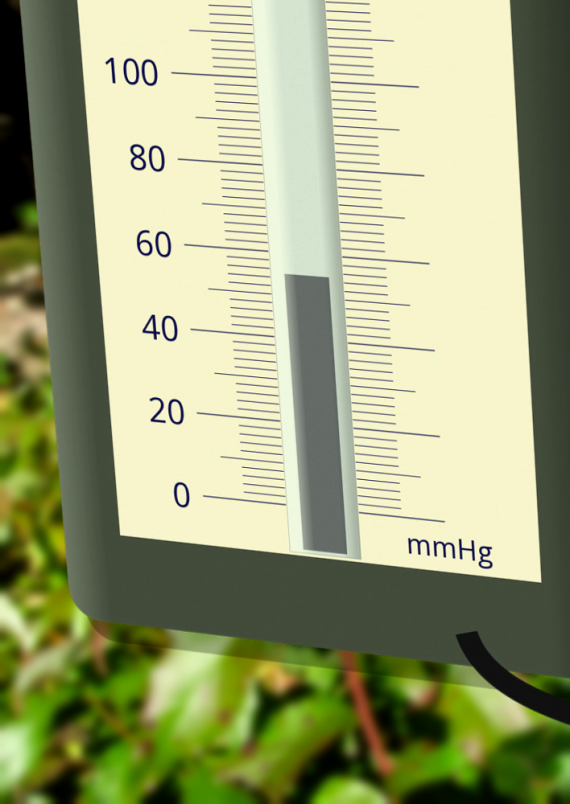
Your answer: 55 mmHg
